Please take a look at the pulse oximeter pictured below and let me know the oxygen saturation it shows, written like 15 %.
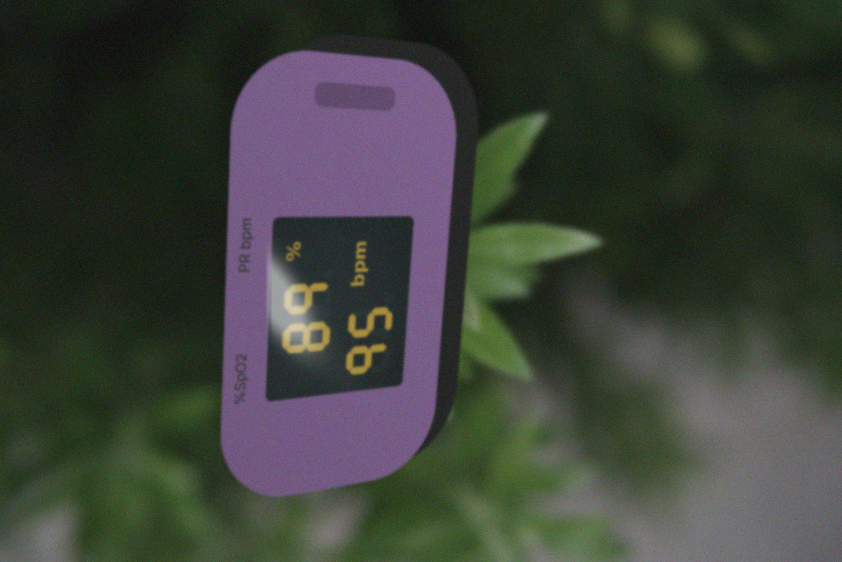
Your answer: 89 %
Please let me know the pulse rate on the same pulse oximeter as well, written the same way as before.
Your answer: 95 bpm
